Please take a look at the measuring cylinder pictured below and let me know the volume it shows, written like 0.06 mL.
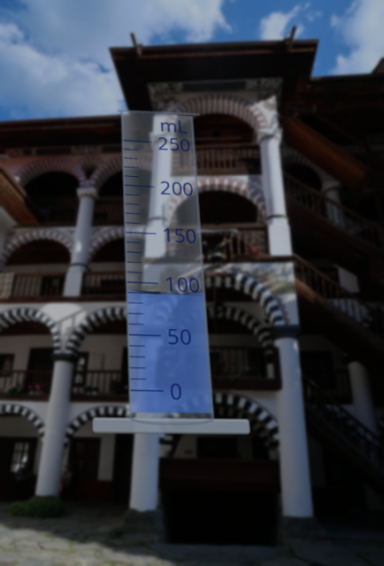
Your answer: 90 mL
